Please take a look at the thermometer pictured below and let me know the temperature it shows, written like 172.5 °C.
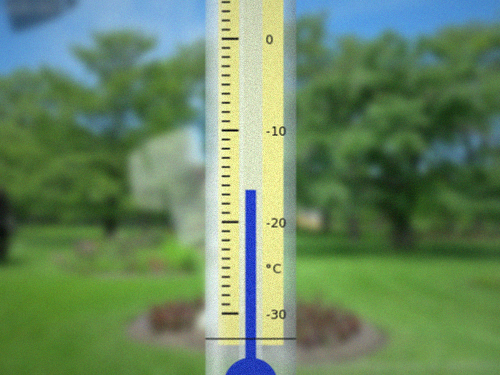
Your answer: -16.5 °C
